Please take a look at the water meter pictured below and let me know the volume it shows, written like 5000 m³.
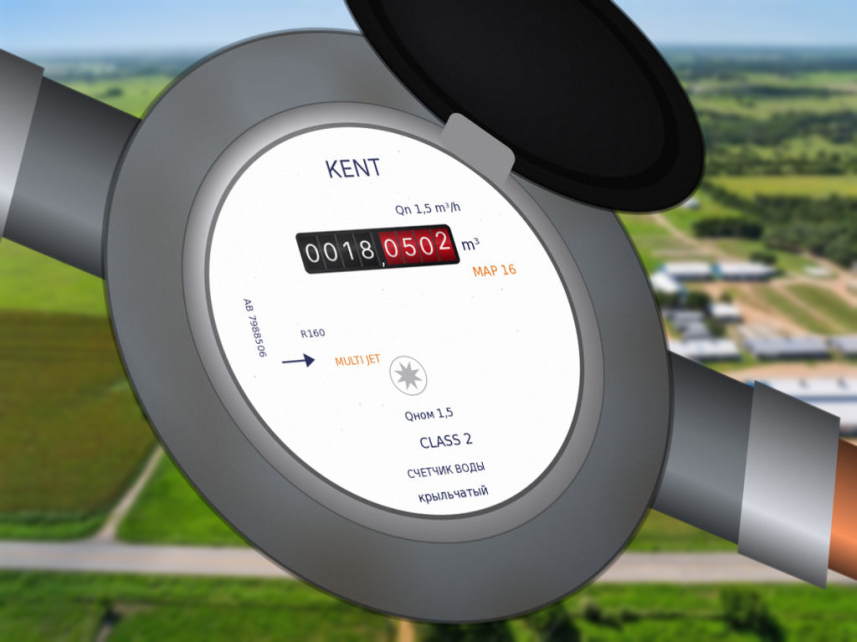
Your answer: 18.0502 m³
